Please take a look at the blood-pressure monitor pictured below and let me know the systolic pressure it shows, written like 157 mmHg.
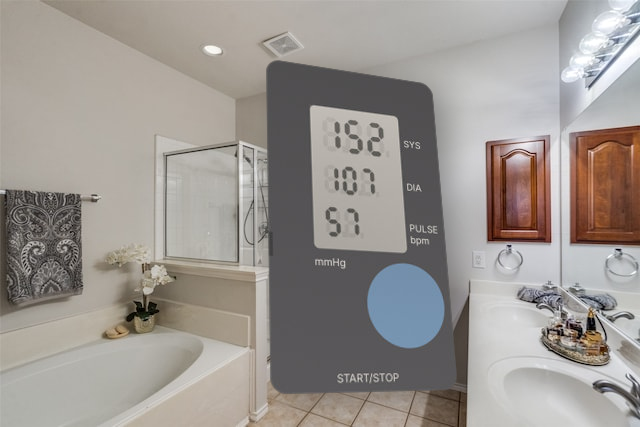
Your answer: 152 mmHg
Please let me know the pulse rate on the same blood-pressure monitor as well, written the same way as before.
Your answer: 57 bpm
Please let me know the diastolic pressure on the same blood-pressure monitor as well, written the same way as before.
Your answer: 107 mmHg
